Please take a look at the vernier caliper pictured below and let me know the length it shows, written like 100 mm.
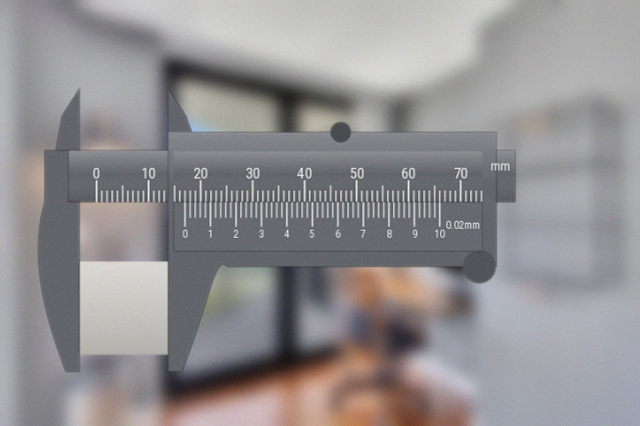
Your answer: 17.0 mm
